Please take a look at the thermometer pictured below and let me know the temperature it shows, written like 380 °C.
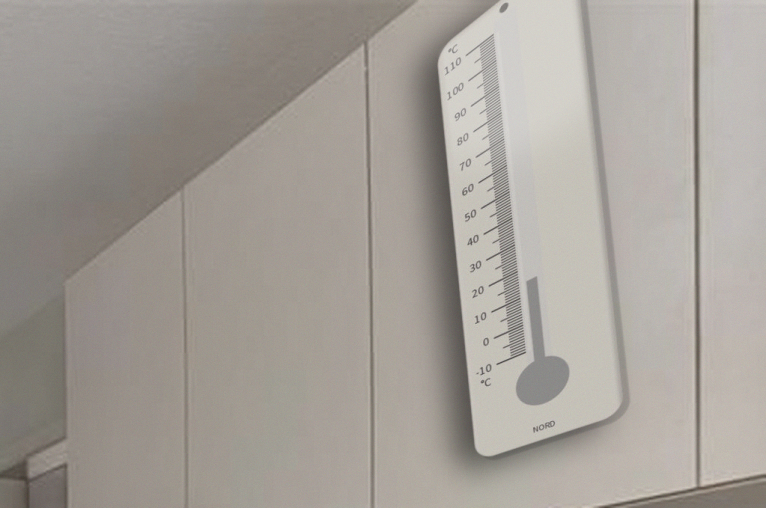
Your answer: 15 °C
